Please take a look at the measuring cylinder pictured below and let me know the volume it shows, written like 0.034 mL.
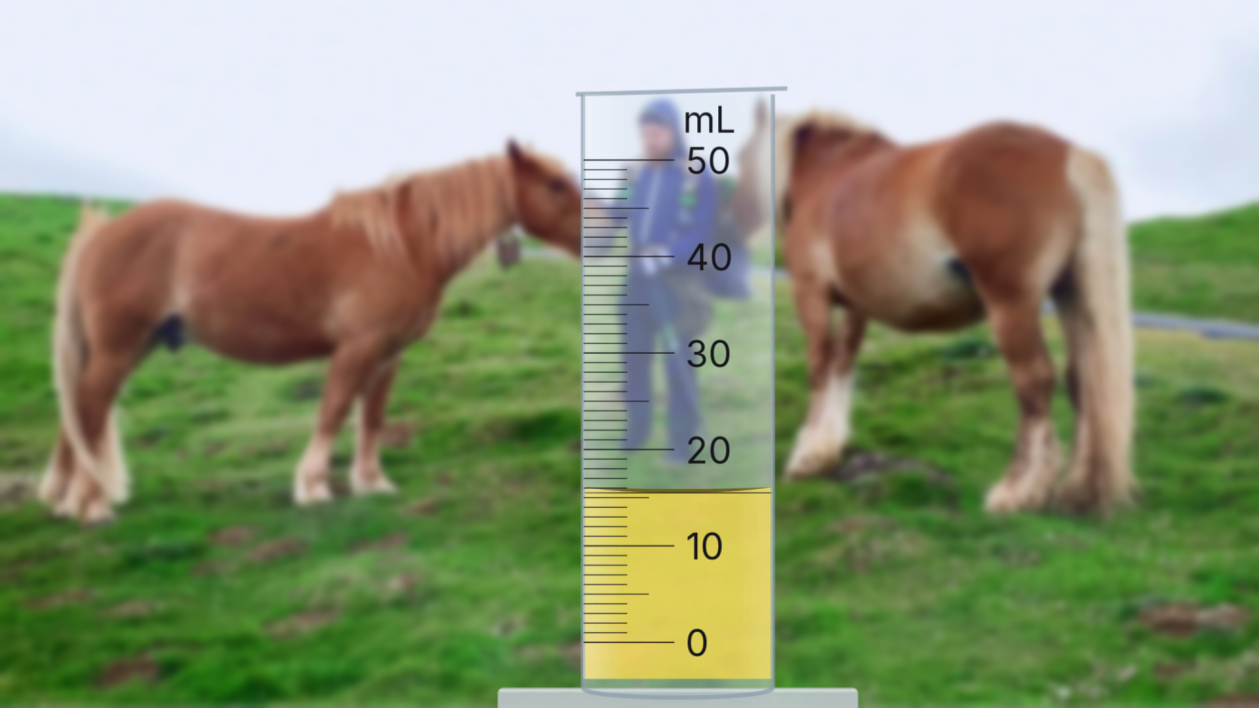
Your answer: 15.5 mL
